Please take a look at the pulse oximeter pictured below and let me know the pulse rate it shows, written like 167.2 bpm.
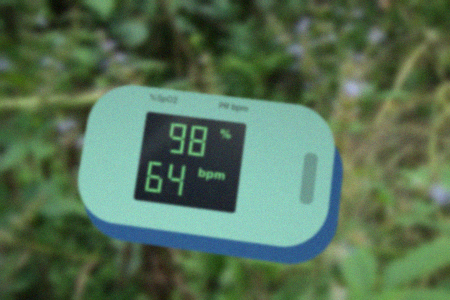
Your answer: 64 bpm
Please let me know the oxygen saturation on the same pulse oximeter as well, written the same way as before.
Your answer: 98 %
